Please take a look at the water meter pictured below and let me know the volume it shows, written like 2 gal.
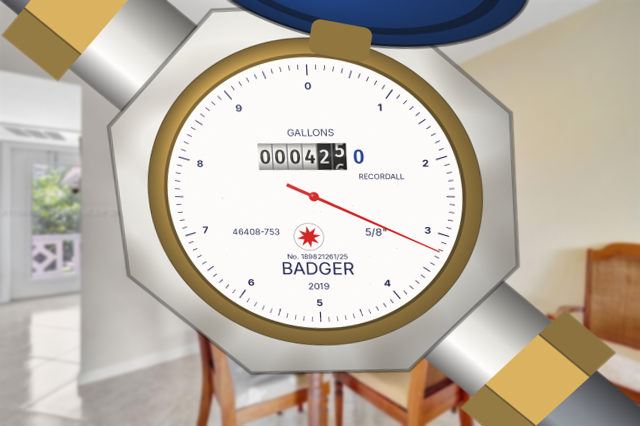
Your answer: 4253.2 gal
